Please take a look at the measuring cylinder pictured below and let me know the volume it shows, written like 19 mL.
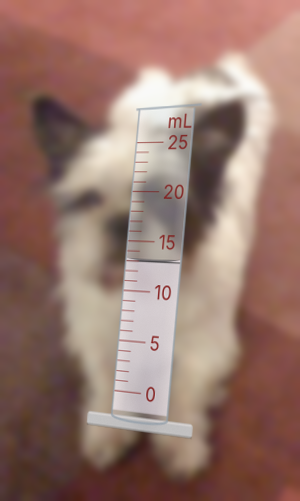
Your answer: 13 mL
